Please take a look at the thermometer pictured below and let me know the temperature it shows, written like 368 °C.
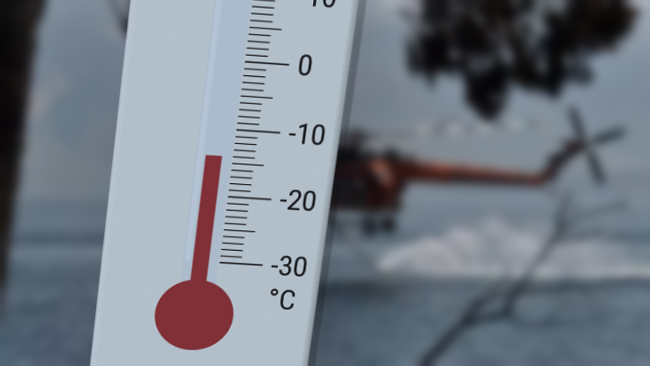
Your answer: -14 °C
